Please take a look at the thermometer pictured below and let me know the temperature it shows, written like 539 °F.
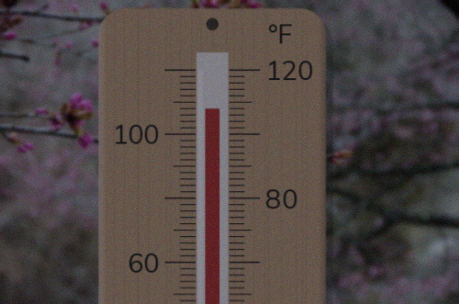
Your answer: 108 °F
